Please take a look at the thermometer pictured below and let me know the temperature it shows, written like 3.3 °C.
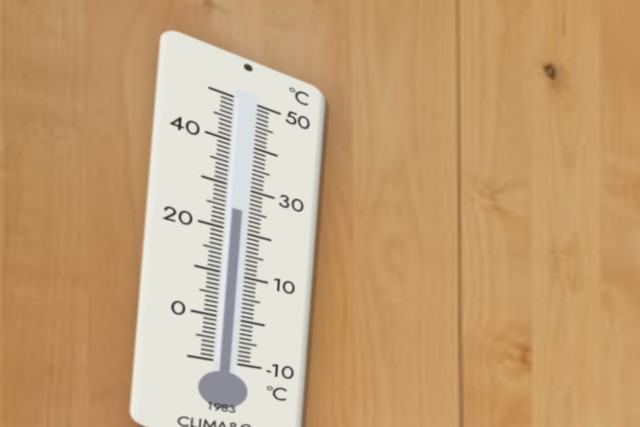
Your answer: 25 °C
